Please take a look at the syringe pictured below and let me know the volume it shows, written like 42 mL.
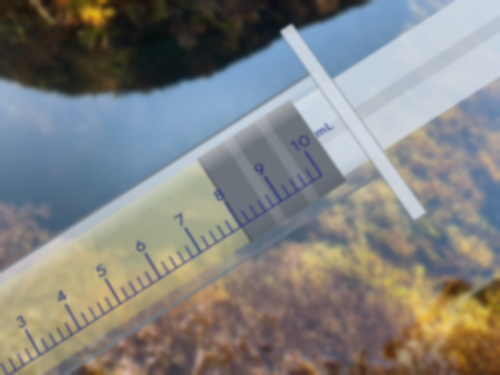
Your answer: 8 mL
